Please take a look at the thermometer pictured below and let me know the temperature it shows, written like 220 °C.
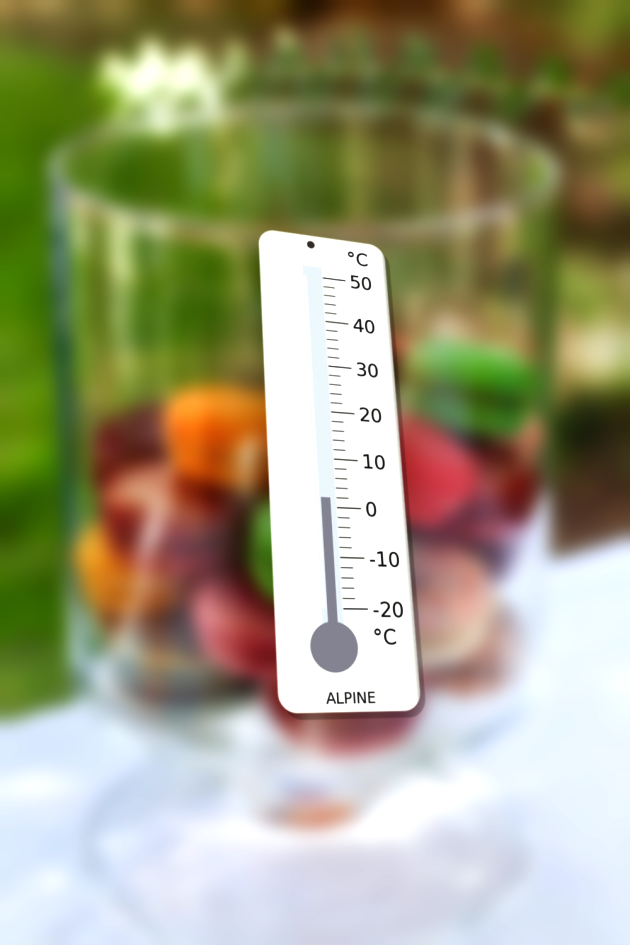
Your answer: 2 °C
